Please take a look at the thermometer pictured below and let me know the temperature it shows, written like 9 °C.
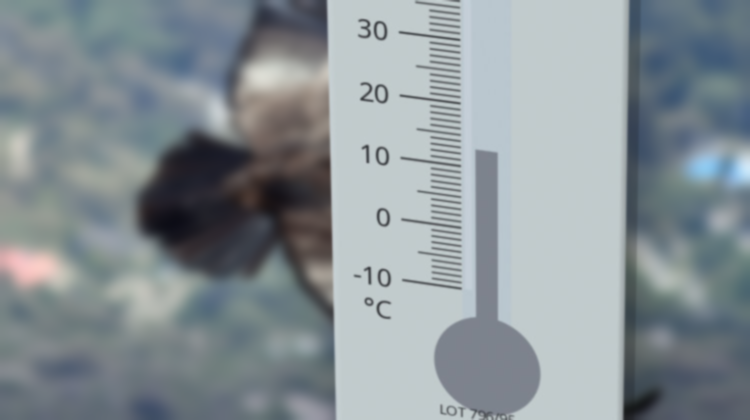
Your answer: 13 °C
